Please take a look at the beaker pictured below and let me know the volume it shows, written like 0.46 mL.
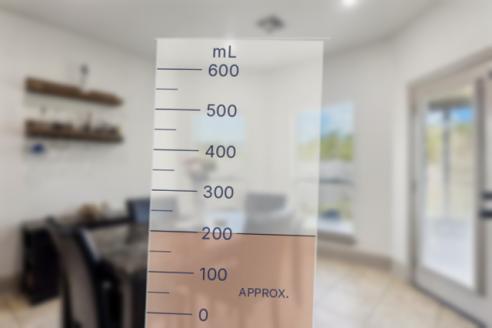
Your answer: 200 mL
